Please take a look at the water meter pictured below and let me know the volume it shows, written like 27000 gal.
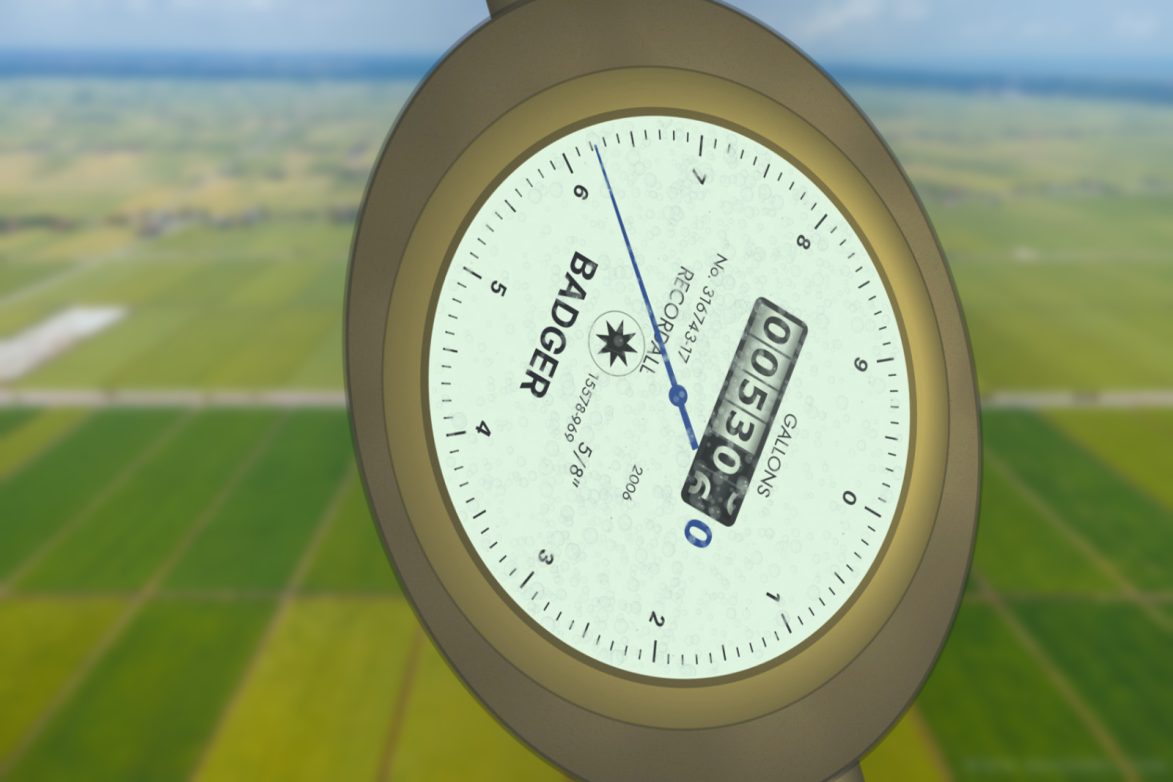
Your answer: 53056.2 gal
